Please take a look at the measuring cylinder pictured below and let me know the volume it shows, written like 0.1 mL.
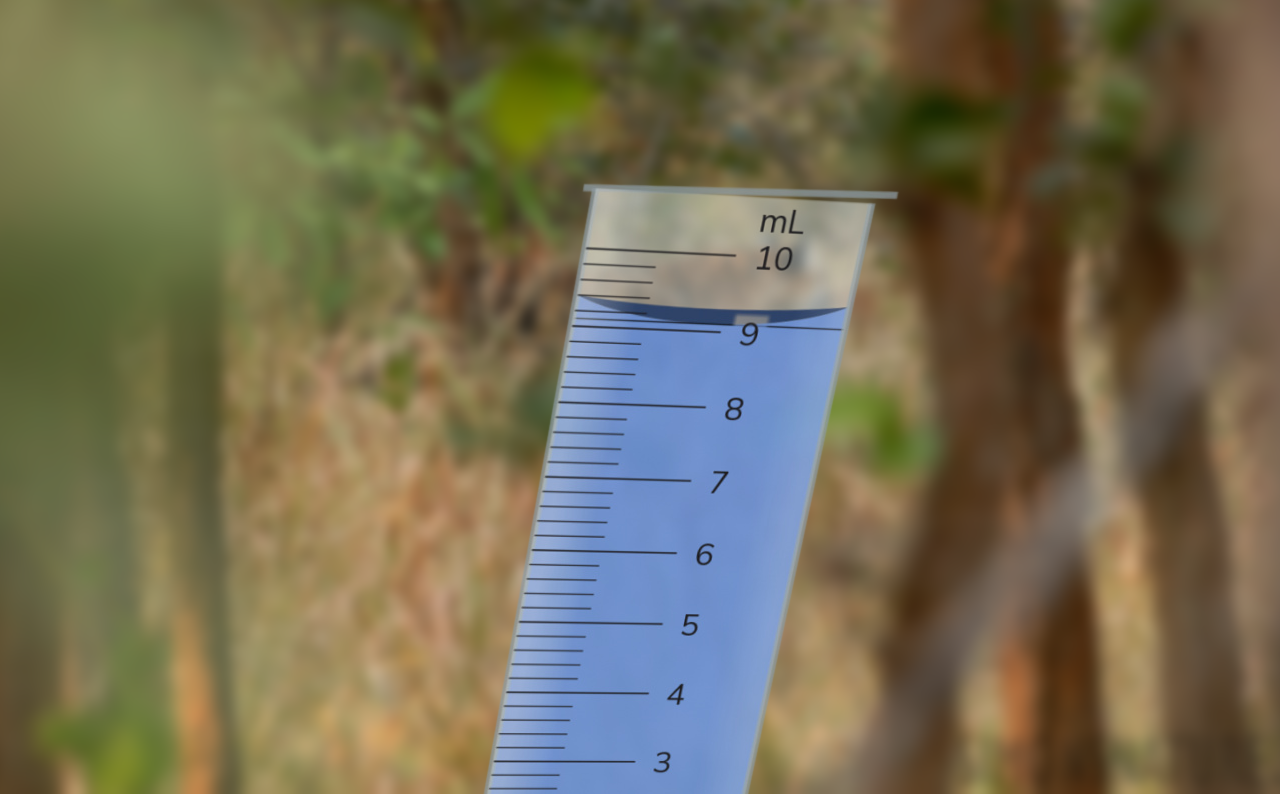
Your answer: 9.1 mL
